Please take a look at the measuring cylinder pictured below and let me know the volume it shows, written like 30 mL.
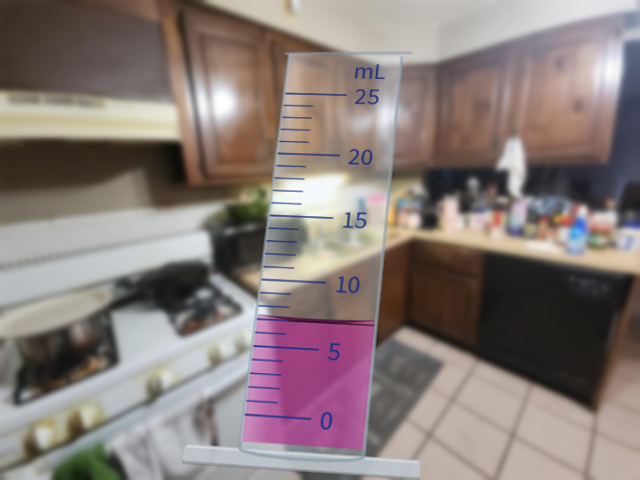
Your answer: 7 mL
